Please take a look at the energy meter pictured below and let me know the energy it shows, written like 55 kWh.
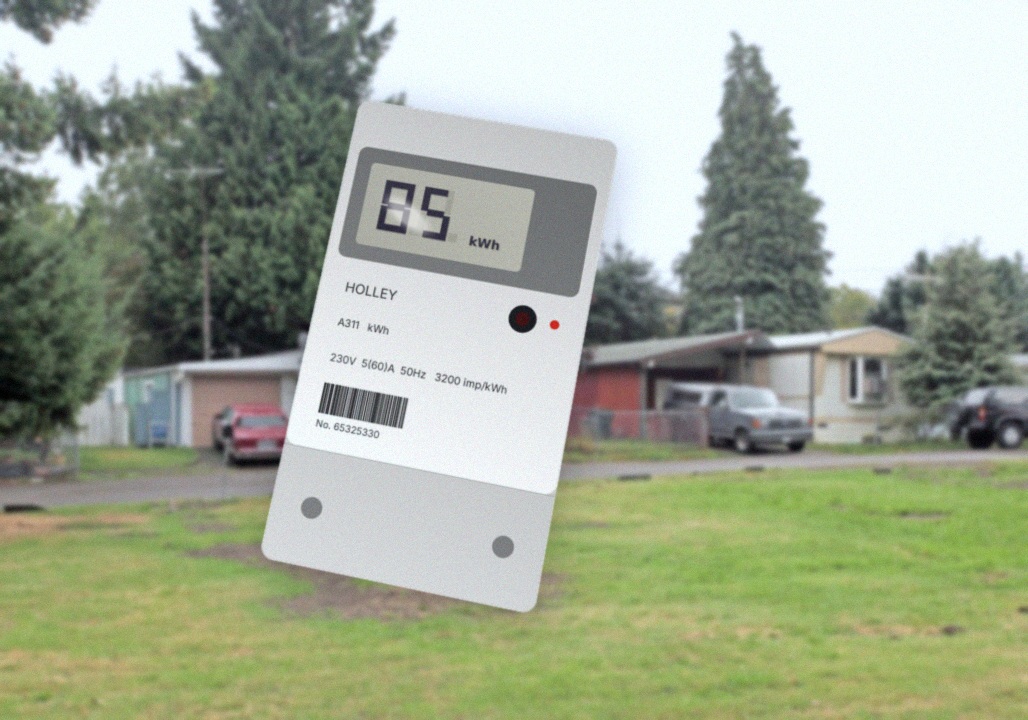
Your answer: 85 kWh
